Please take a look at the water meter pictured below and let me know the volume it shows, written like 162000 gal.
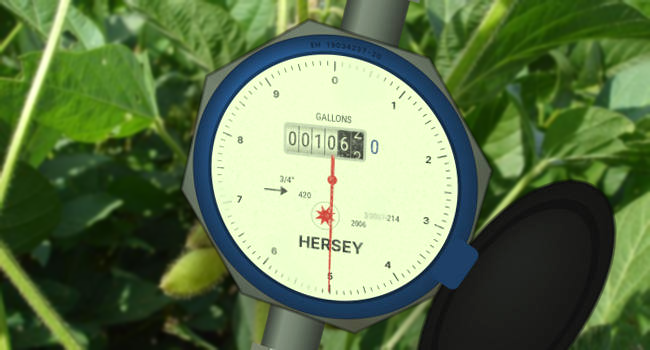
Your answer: 10625.0 gal
